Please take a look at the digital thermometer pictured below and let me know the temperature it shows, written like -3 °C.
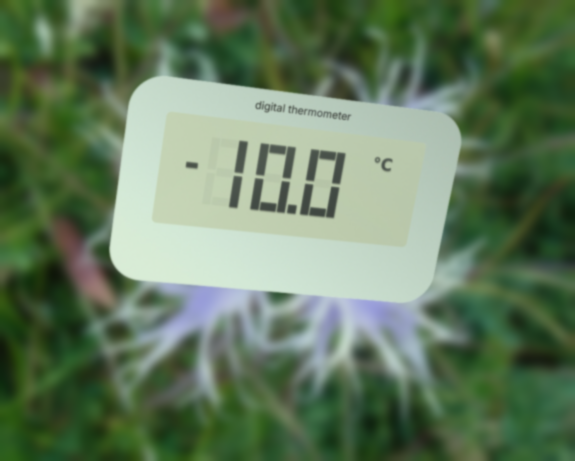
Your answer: -10.0 °C
